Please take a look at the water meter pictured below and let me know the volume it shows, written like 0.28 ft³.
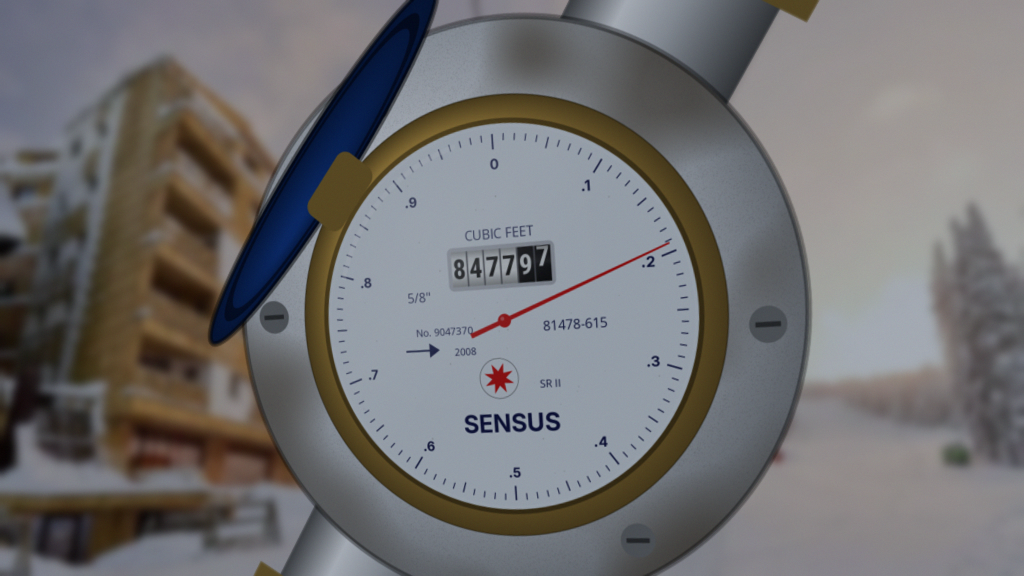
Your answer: 847797.19 ft³
